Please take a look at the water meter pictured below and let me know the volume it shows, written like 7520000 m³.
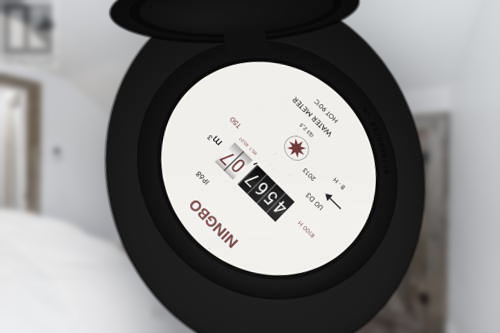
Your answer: 4567.07 m³
